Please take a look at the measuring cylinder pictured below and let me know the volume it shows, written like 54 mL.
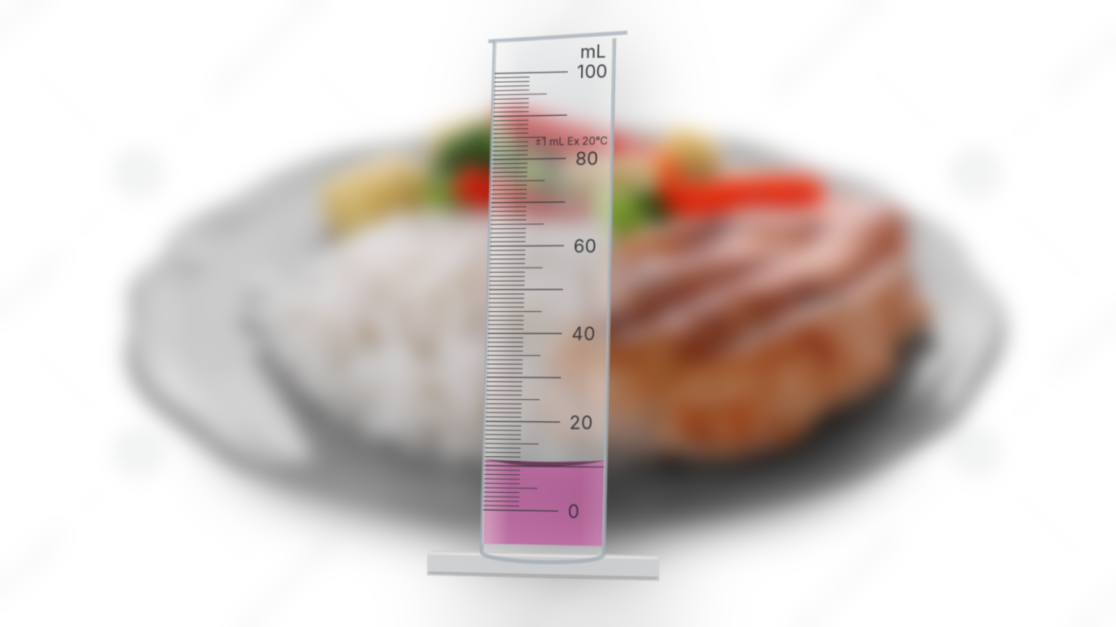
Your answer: 10 mL
